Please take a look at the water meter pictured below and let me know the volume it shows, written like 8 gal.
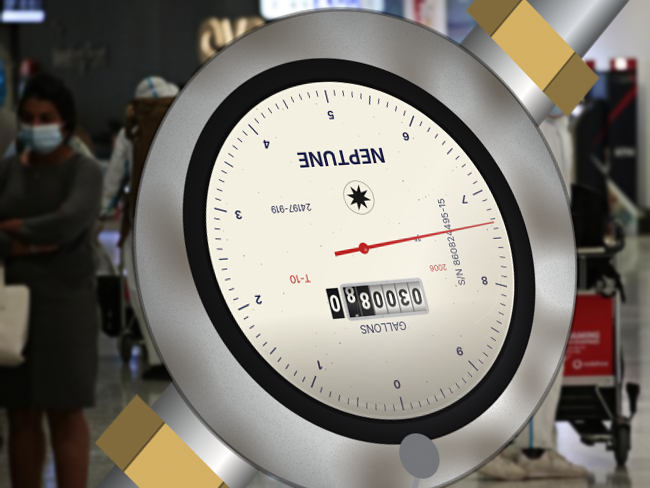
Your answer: 300877.3 gal
